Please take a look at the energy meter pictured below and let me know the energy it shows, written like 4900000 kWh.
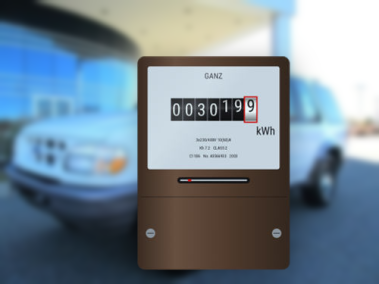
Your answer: 3019.9 kWh
